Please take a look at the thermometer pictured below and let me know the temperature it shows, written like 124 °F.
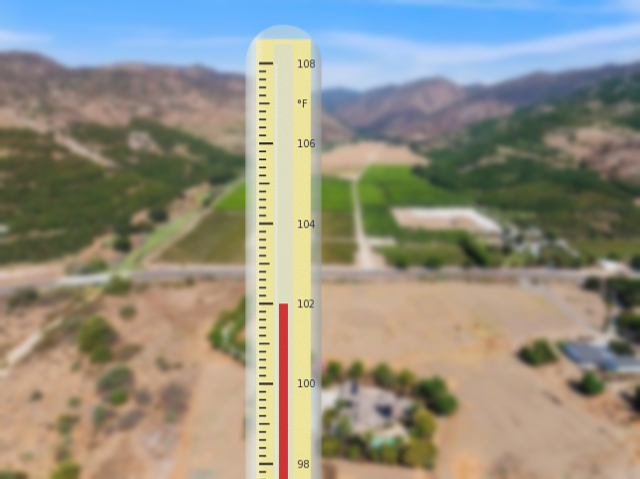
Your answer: 102 °F
